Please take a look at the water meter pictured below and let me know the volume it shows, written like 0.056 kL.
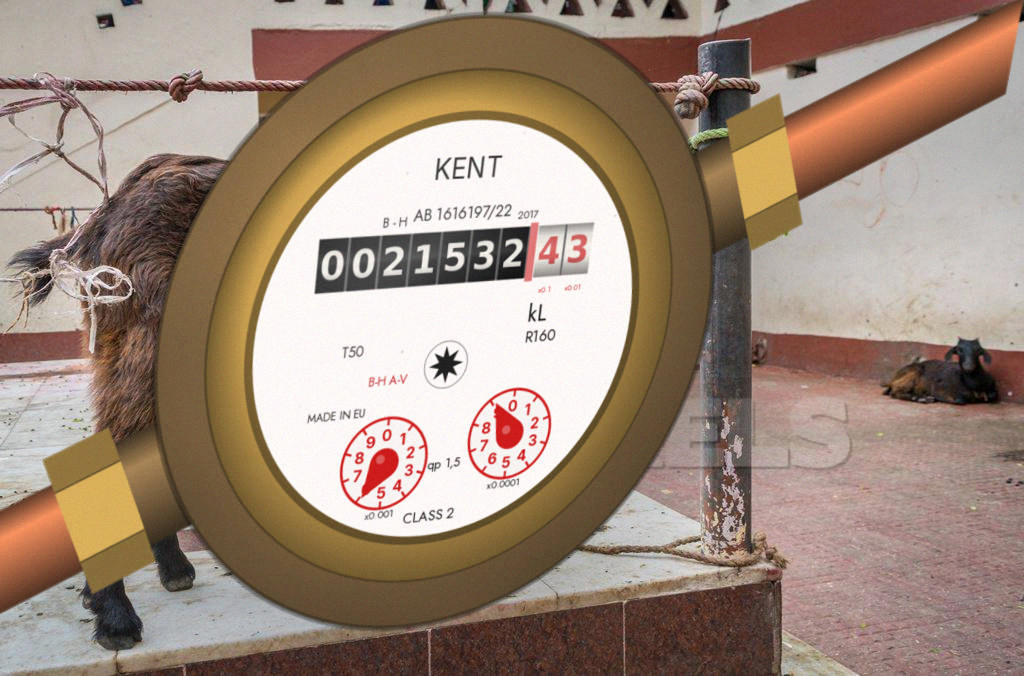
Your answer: 21532.4359 kL
